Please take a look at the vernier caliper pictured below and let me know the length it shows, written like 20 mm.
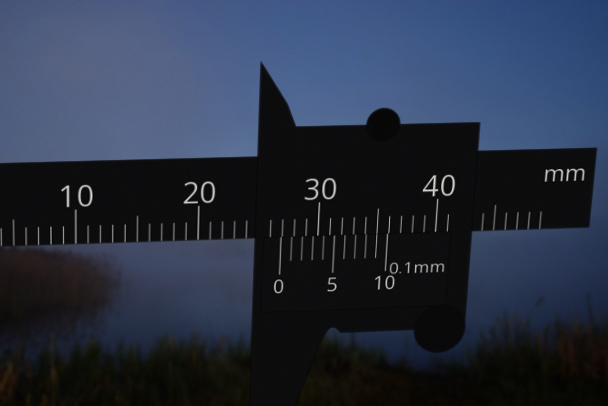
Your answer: 26.9 mm
